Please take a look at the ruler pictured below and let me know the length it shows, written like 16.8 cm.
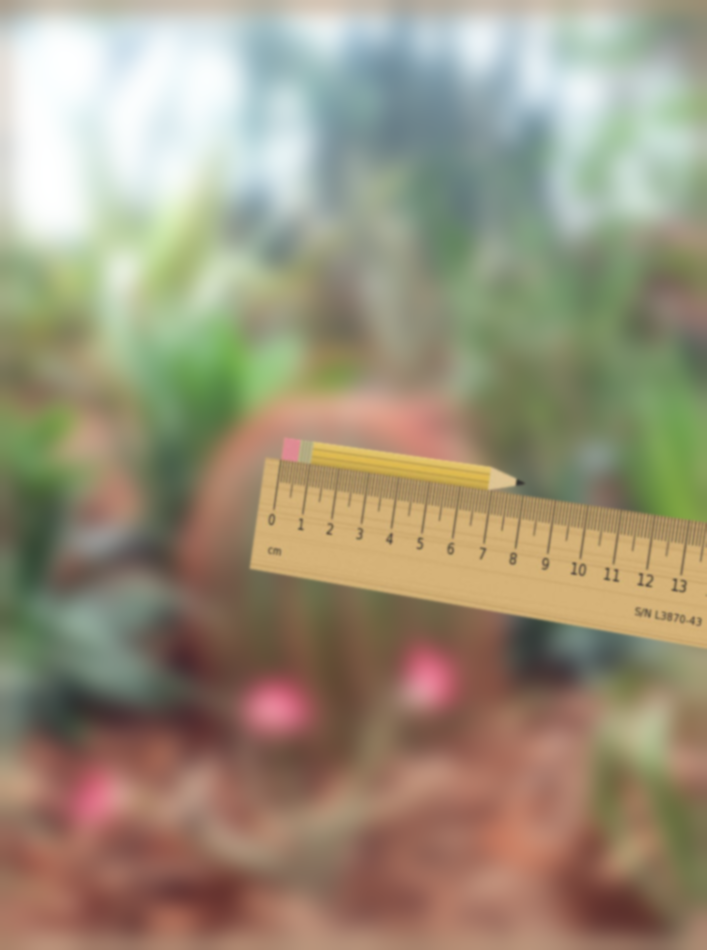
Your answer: 8 cm
